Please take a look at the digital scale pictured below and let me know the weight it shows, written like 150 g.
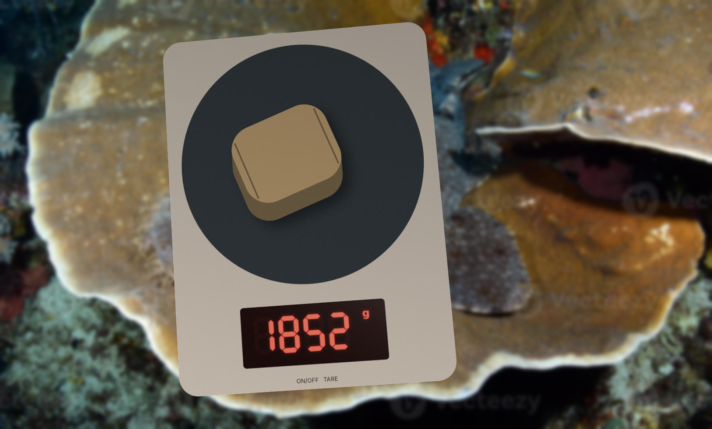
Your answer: 1852 g
